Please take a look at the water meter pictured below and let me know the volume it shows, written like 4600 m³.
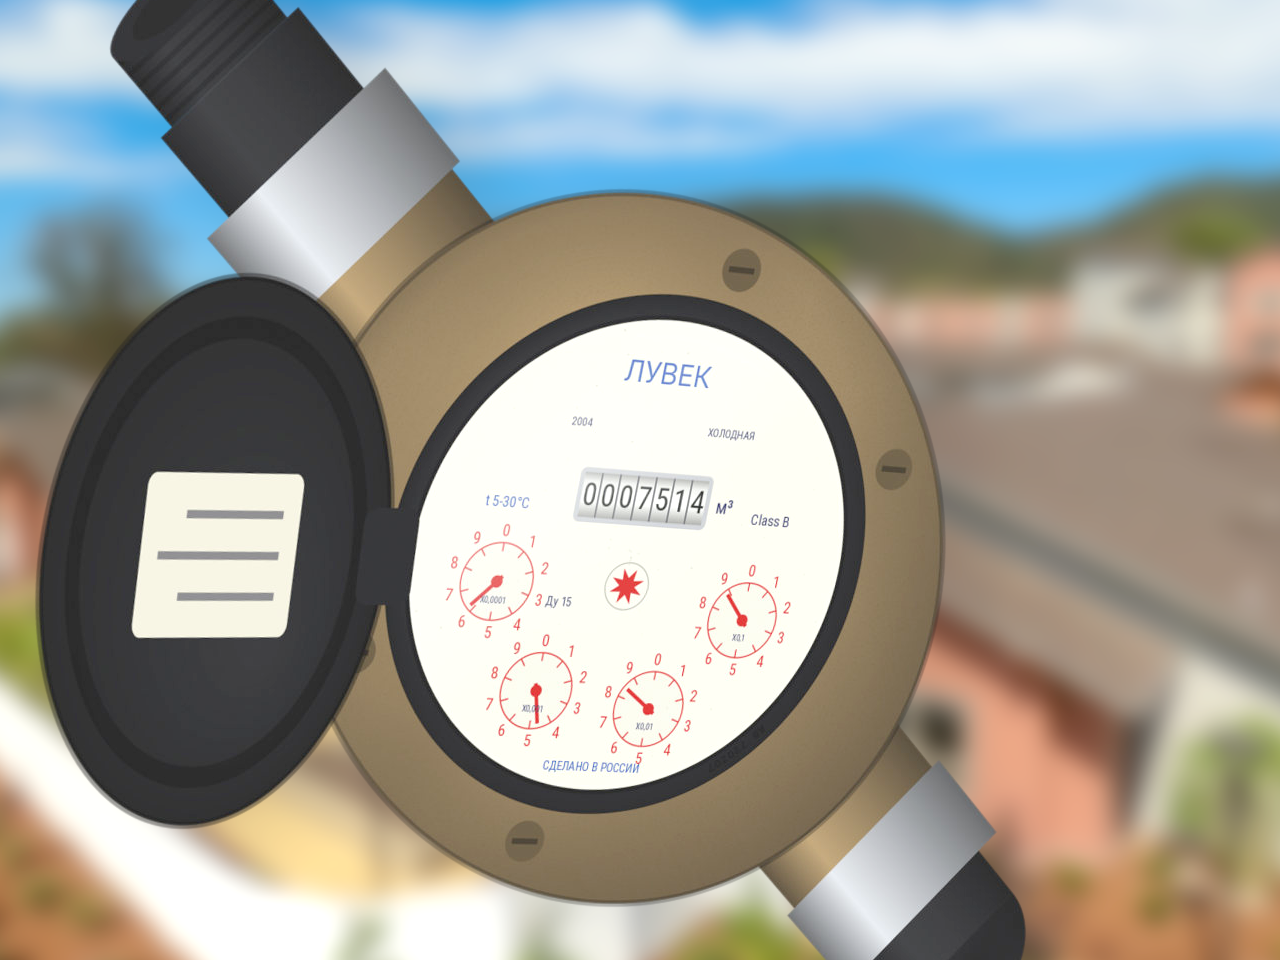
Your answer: 7514.8846 m³
